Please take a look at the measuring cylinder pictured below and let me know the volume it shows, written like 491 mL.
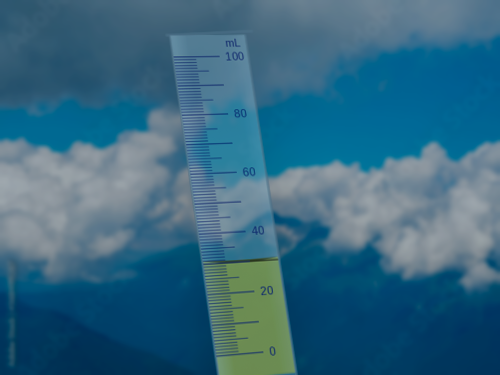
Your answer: 30 mL
